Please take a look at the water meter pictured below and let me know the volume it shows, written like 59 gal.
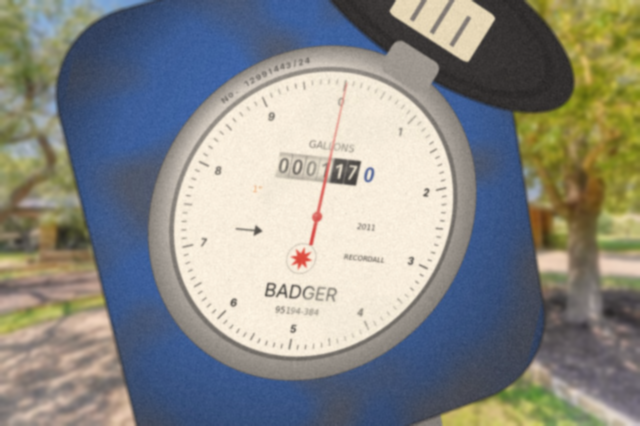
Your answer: 1170.0 gal
